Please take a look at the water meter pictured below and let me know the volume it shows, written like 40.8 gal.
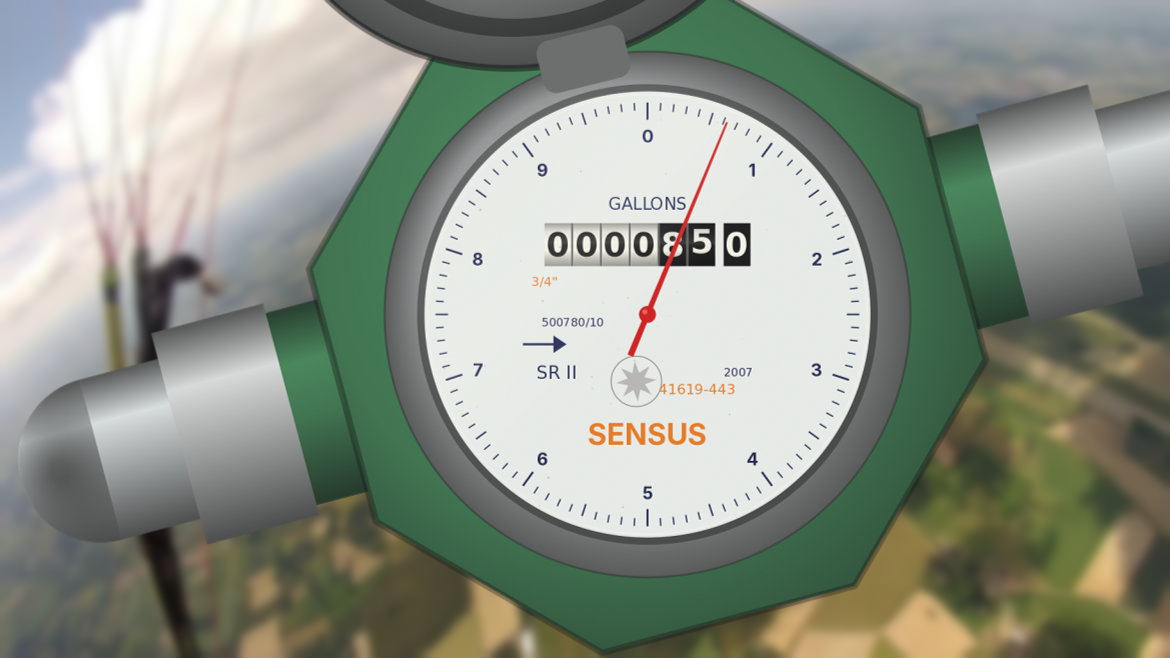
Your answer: 850.6 gal
